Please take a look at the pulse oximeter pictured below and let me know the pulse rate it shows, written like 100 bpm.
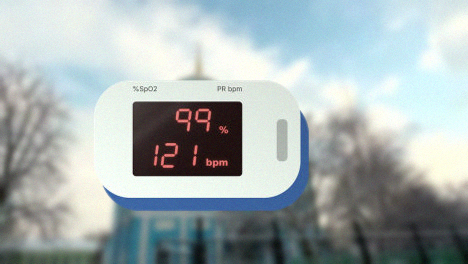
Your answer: 121 bpm
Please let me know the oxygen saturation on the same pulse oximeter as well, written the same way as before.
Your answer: 99 %
